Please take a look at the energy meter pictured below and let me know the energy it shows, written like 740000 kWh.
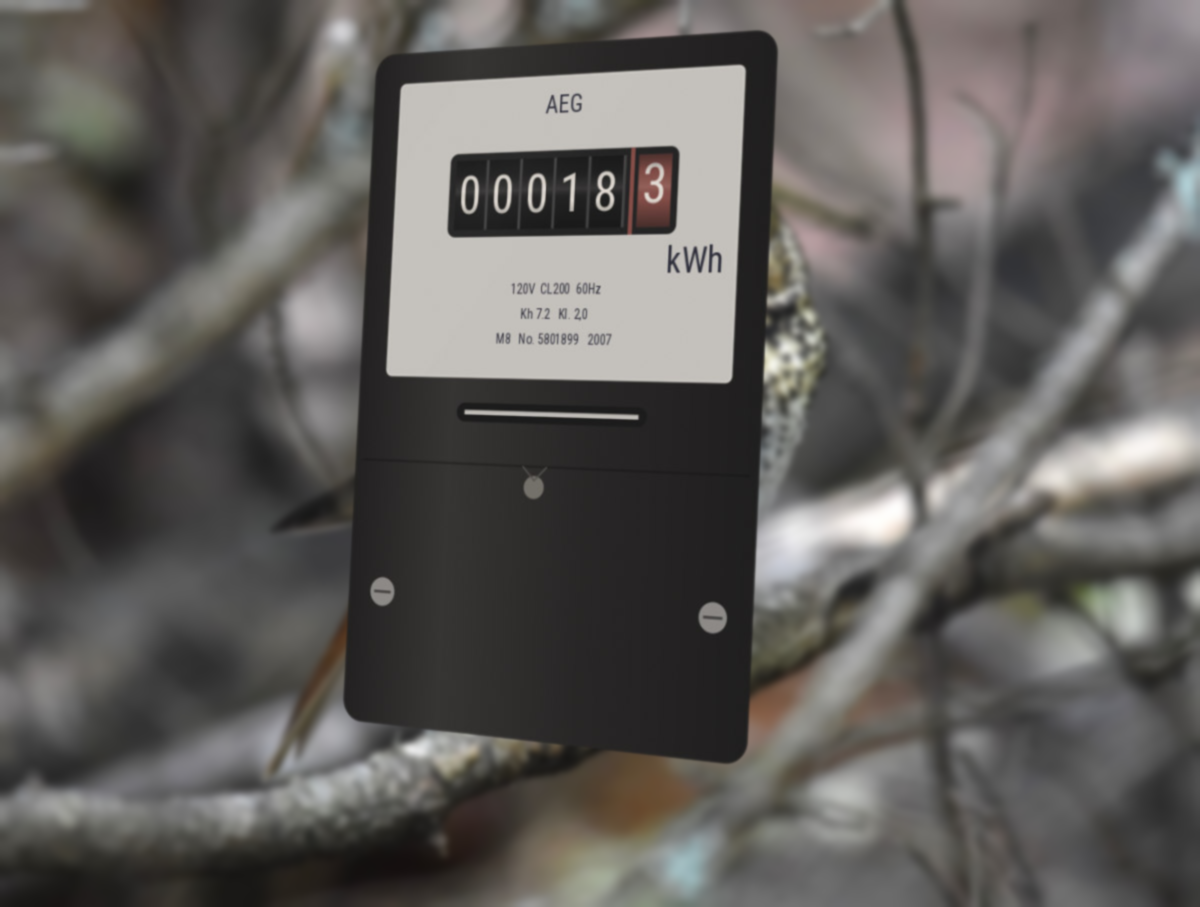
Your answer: 18.3 kWh
